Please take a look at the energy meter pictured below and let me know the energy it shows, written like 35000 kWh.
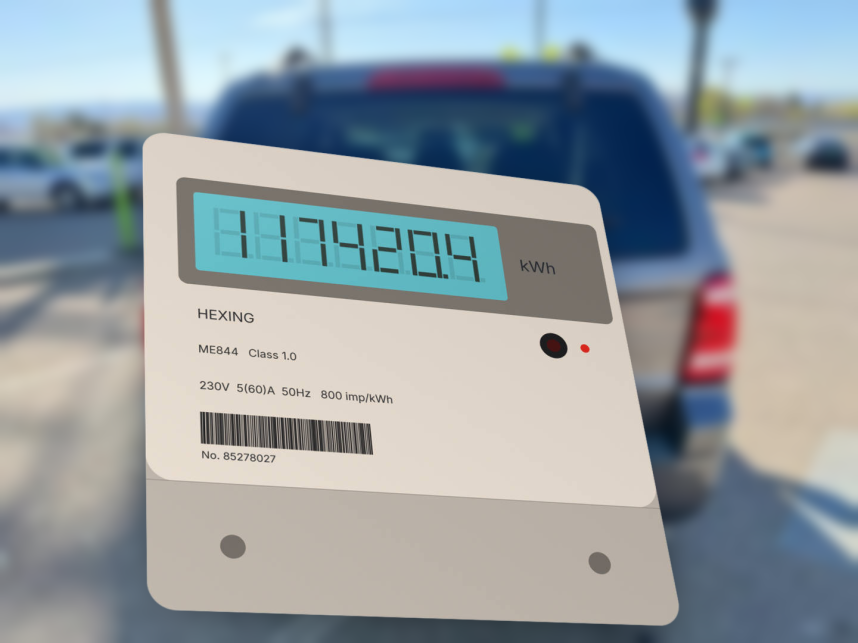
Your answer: 117420.4 kWh
